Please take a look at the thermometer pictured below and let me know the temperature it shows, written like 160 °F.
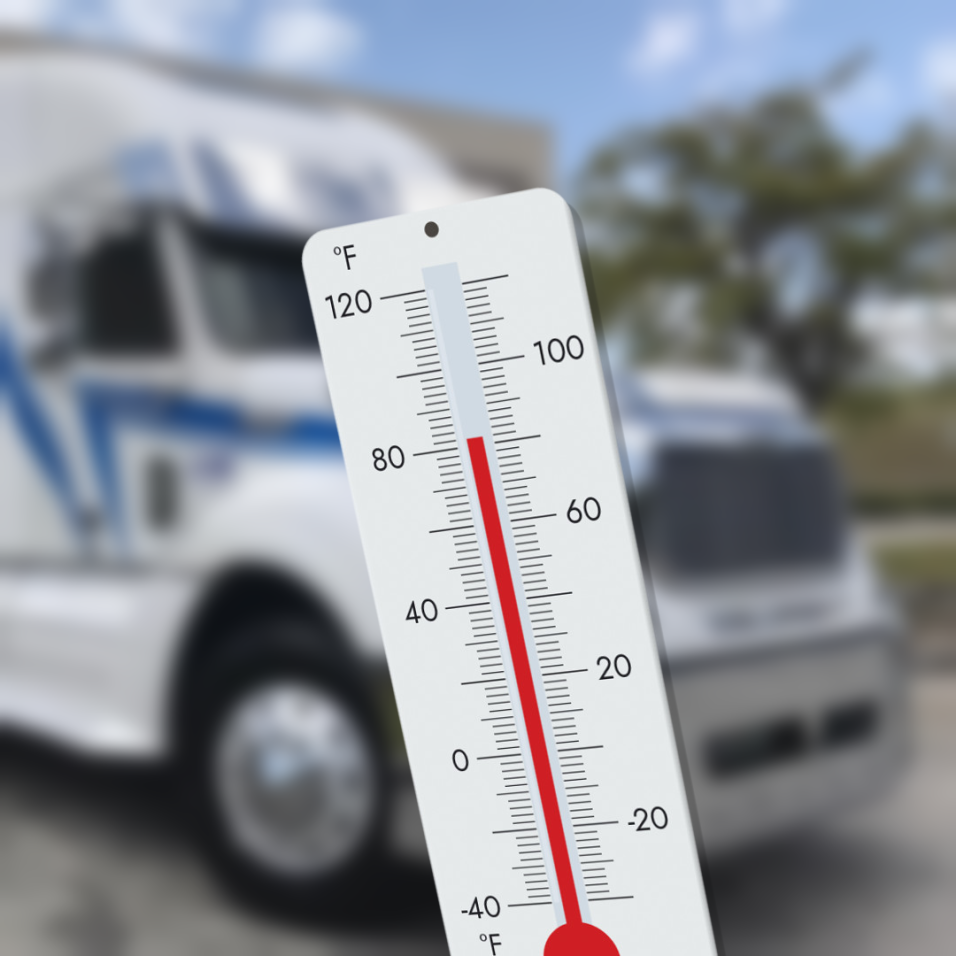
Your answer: 82 °F
